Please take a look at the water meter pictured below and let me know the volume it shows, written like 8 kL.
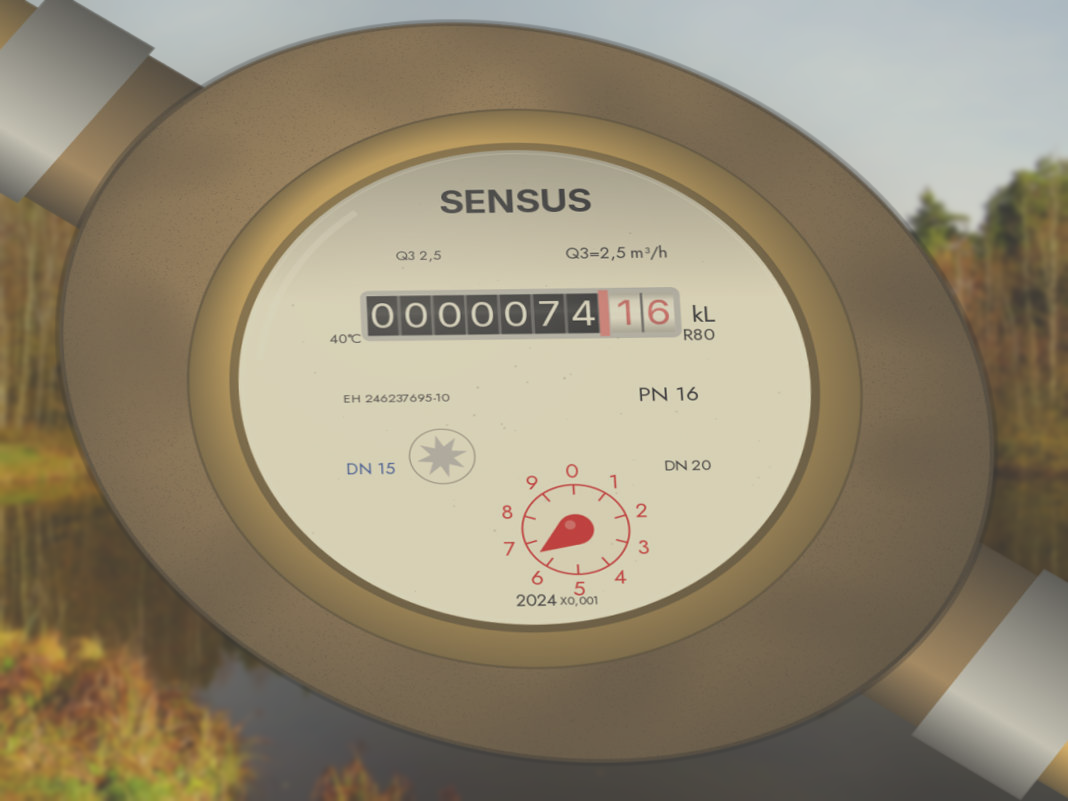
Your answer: 74.166 kL
